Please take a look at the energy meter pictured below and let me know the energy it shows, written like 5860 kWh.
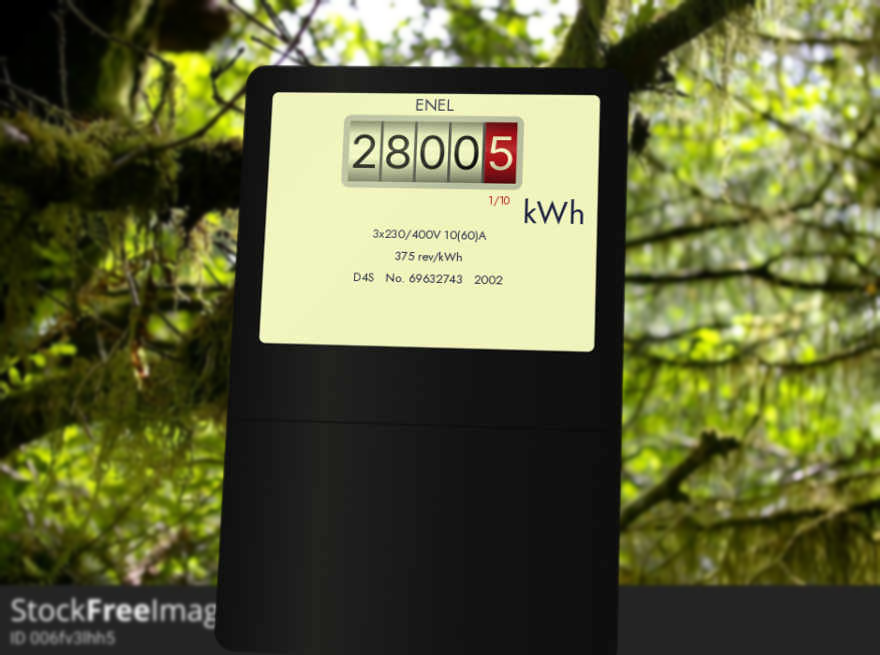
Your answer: 2800.5 kWh
